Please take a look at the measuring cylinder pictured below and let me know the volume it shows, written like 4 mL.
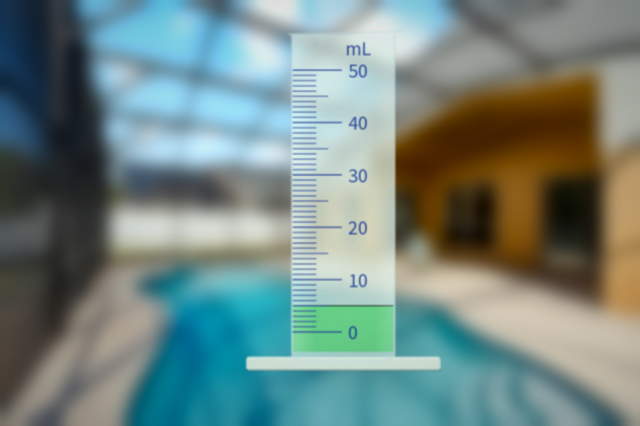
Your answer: 5 mL
